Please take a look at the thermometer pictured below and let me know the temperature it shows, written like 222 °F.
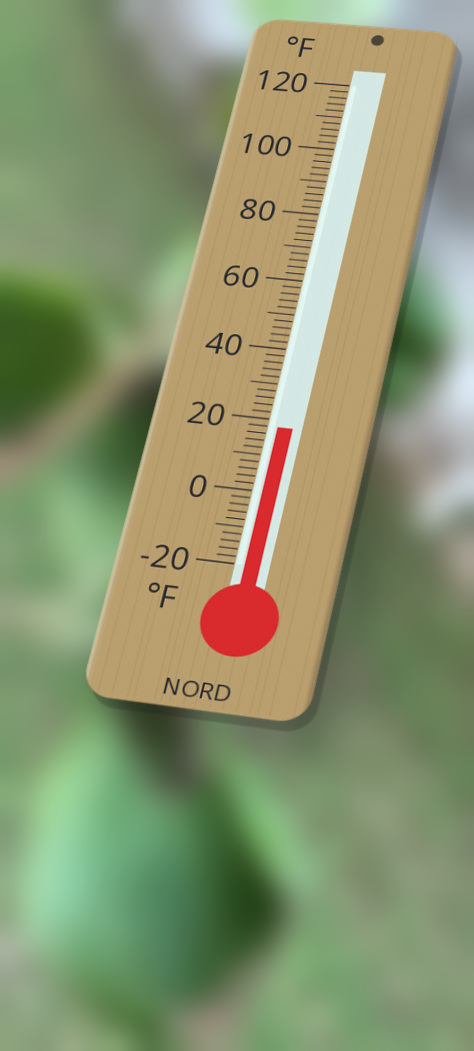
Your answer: 18 °F
